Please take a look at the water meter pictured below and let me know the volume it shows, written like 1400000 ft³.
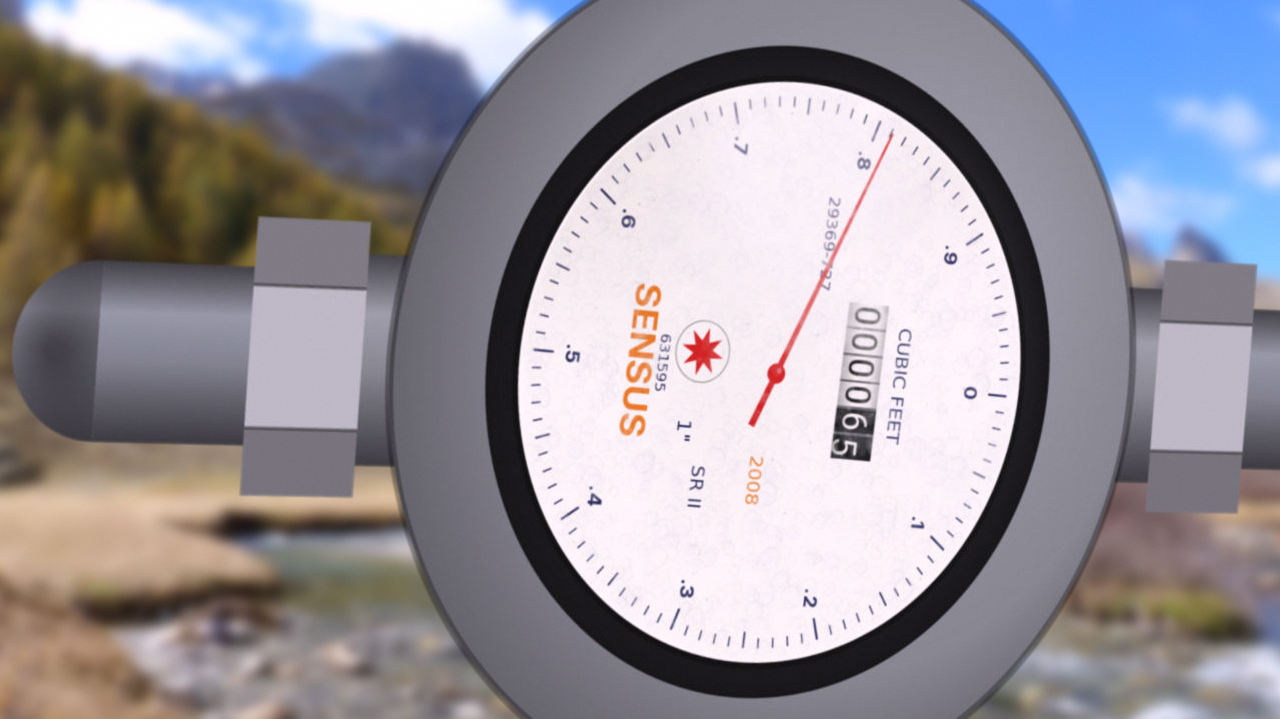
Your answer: 64.81 ft³
